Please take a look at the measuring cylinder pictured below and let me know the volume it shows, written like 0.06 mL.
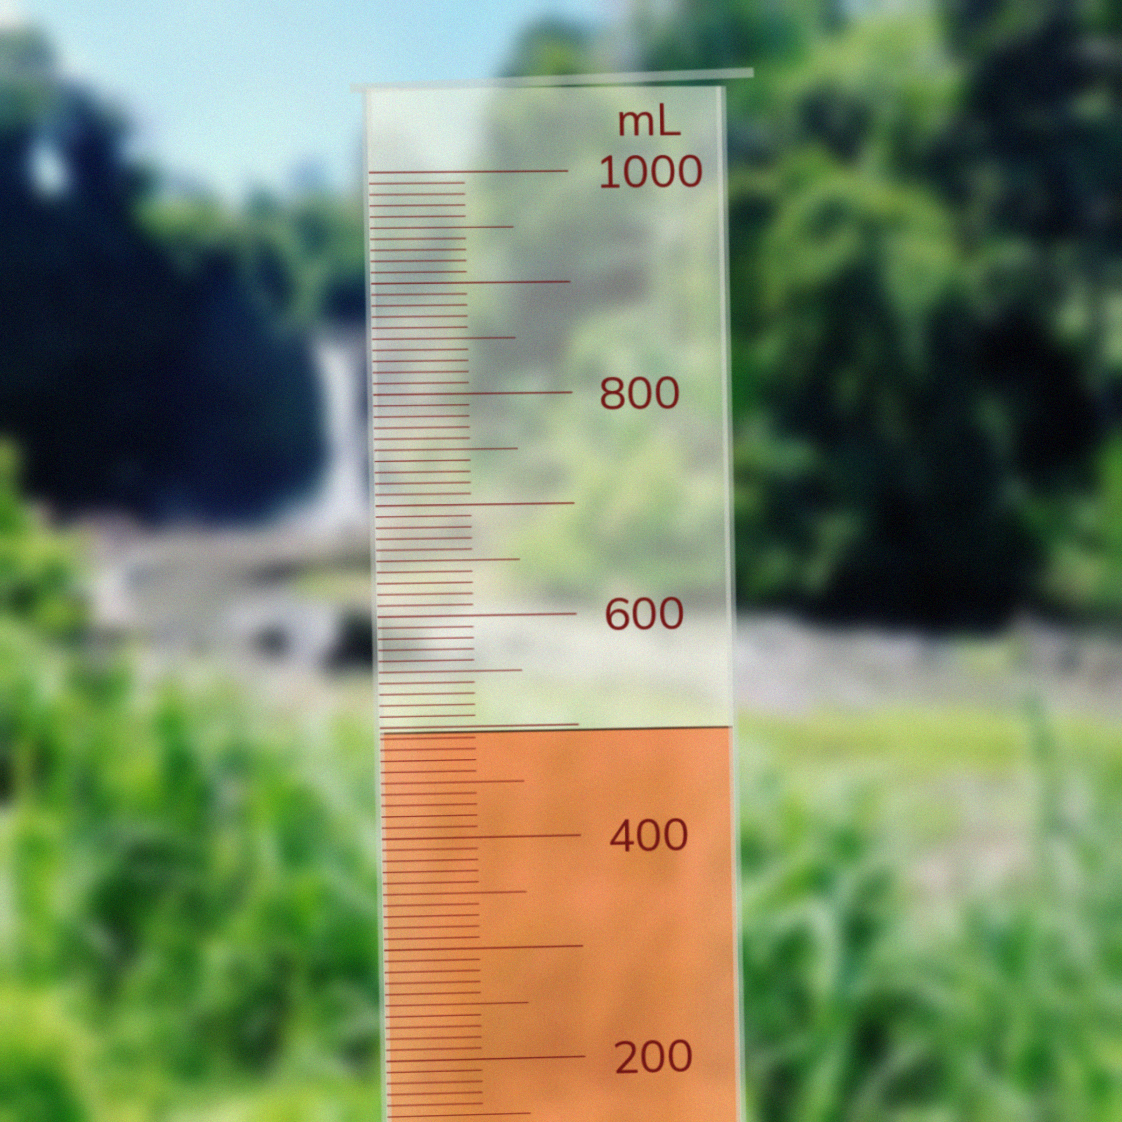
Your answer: 495 mL
